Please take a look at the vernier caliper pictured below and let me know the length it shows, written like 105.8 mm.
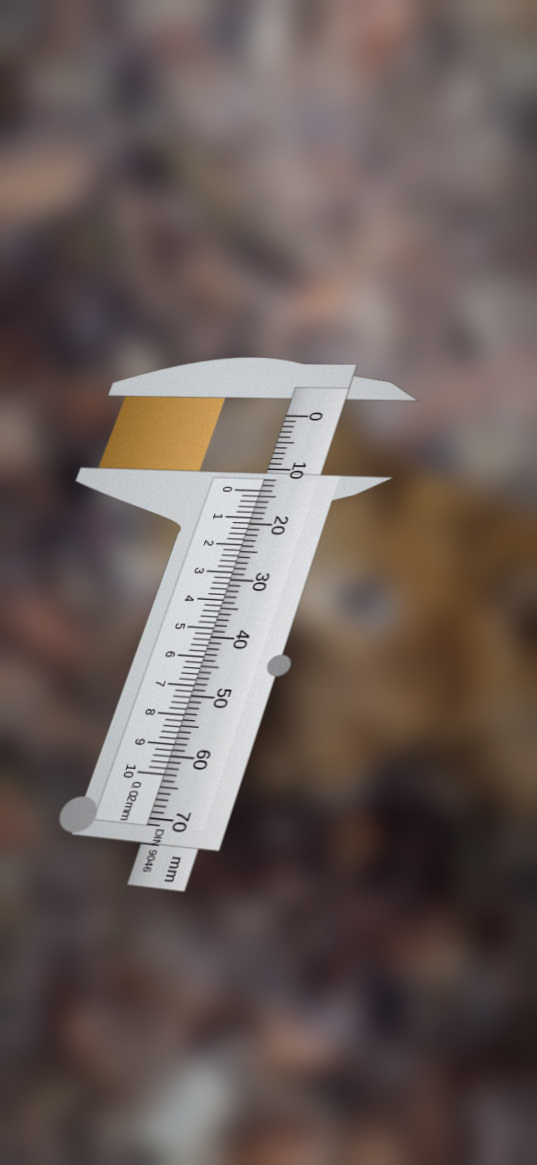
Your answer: 14.0 mm
